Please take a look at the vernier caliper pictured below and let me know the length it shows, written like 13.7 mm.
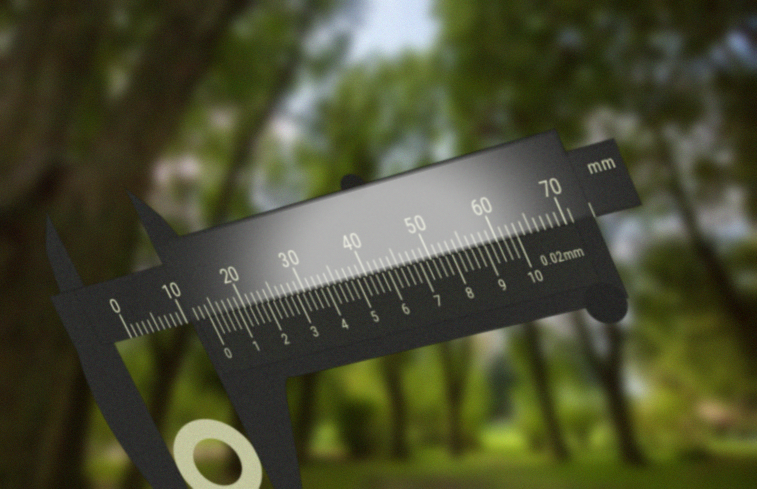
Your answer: 14.0 mm
